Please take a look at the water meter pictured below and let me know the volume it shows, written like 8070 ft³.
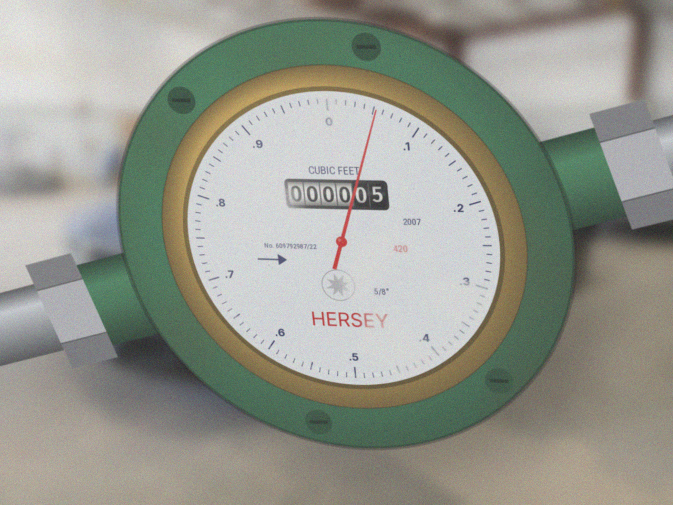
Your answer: 5.05 ft³
